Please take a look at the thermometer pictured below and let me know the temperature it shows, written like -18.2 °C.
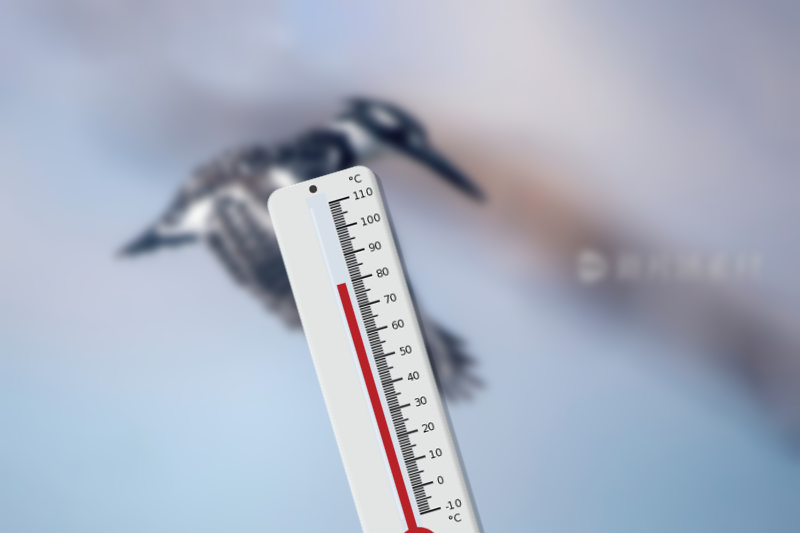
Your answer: 80 °C
